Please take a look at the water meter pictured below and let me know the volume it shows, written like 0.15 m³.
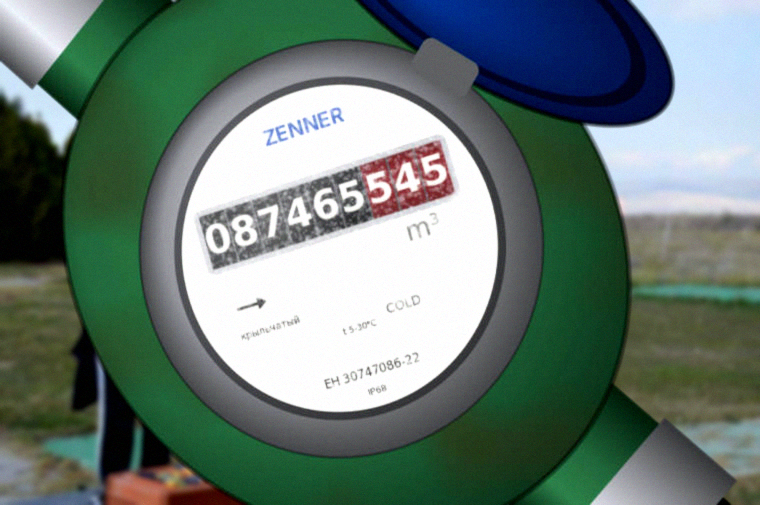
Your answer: 87465.545 m³
